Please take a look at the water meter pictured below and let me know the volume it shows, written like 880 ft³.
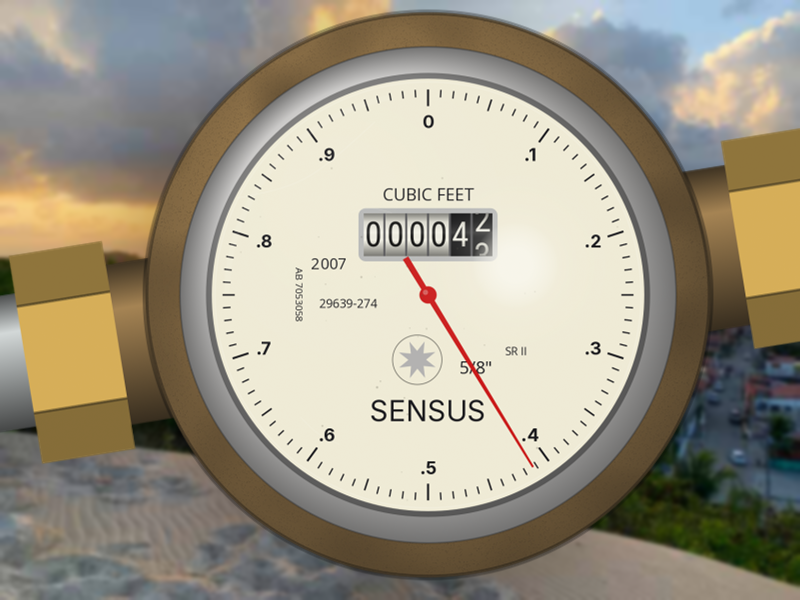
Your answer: 42.41 ft³
